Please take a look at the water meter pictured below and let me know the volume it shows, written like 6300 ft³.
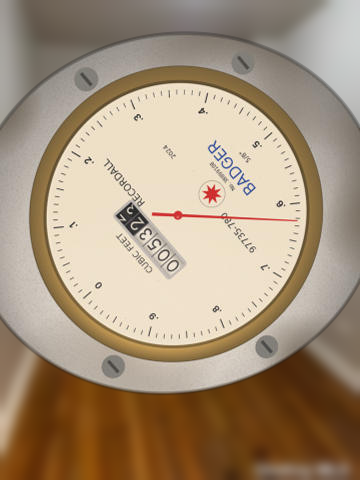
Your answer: 5322.62 ft³
